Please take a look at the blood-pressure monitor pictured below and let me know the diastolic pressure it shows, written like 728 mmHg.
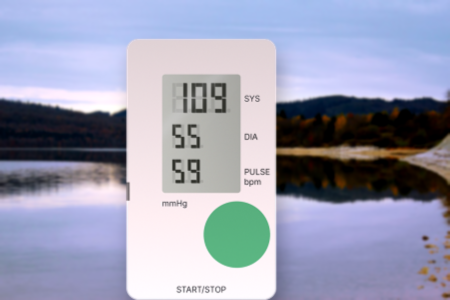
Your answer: 55 mmHg
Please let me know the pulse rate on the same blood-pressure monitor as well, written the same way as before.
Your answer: 59 bpm
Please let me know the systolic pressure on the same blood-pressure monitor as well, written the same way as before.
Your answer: 109 mmHg
